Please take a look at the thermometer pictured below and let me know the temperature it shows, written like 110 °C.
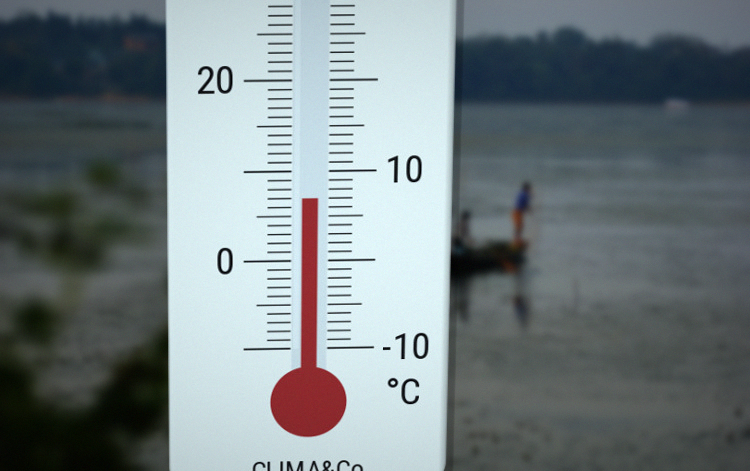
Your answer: 7 °C
